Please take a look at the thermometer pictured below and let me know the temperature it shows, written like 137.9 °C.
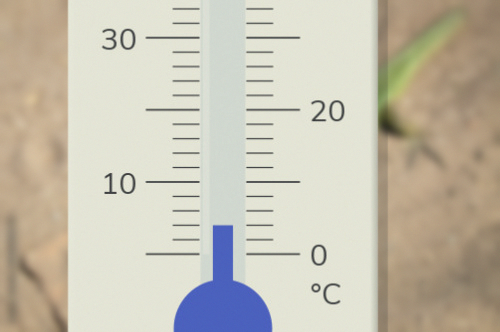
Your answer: 4 °C
